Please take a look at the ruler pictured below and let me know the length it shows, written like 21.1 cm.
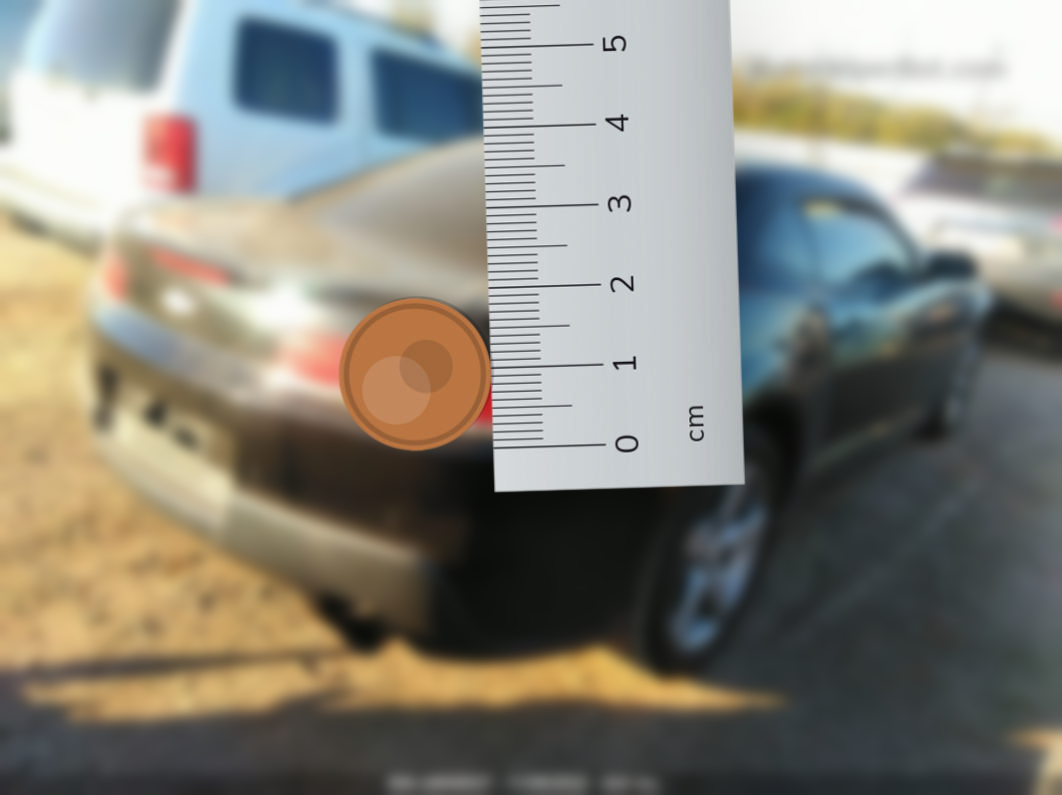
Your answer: 1.9 cm
